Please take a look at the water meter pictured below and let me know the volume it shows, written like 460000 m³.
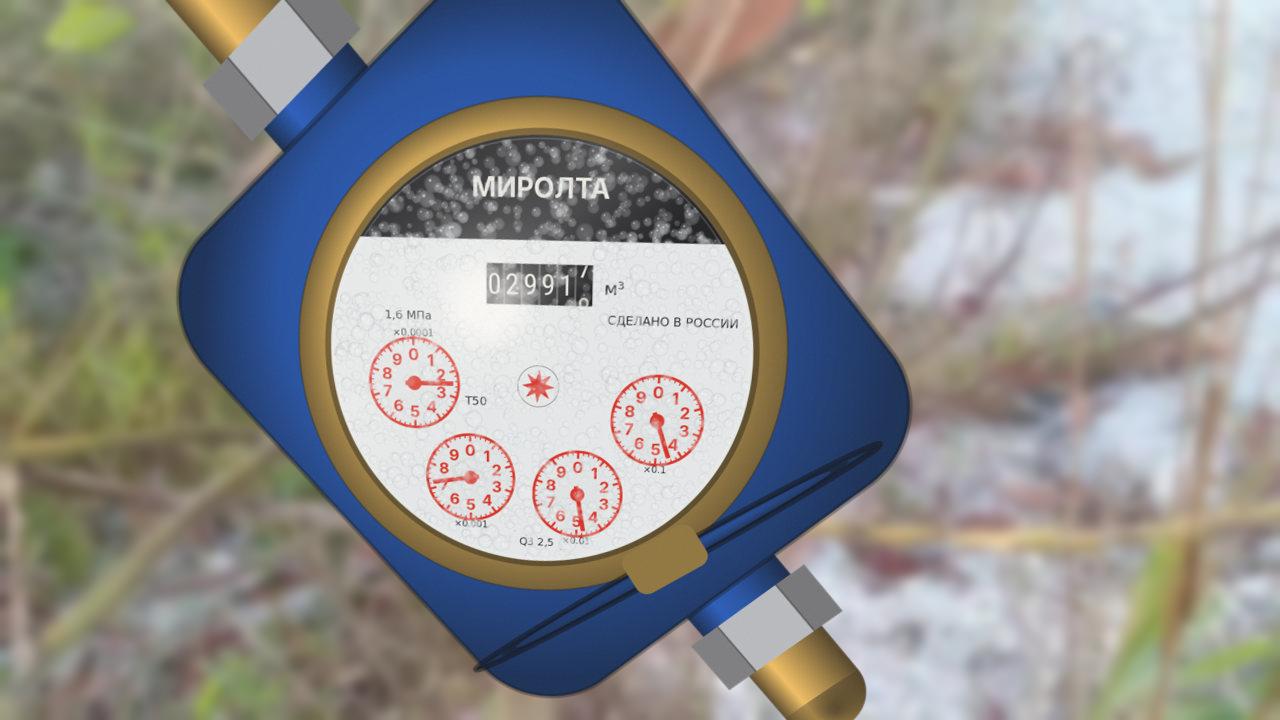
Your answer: 29917.4472 m³
